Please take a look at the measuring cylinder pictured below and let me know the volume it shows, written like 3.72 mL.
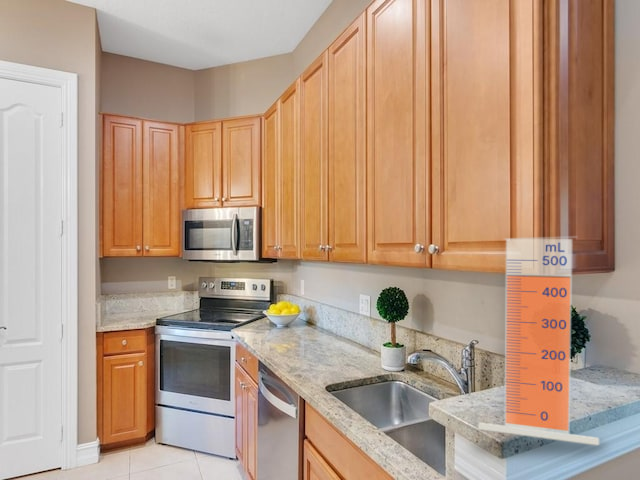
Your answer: 450 mL
